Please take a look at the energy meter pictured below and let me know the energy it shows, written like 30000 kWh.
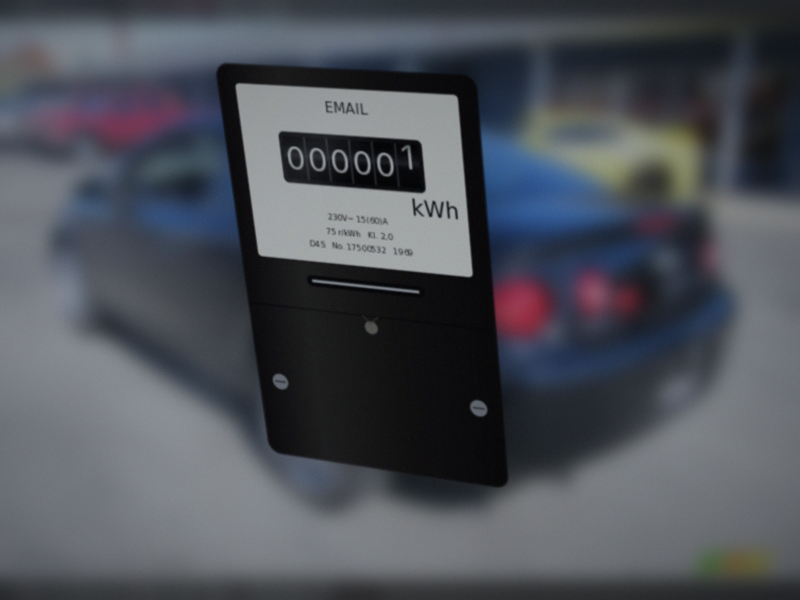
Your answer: 1 kWh
